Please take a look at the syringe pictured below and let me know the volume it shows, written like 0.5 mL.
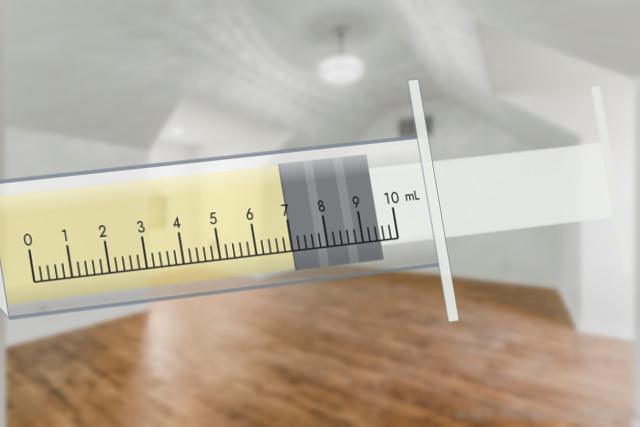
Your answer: 7 mL
